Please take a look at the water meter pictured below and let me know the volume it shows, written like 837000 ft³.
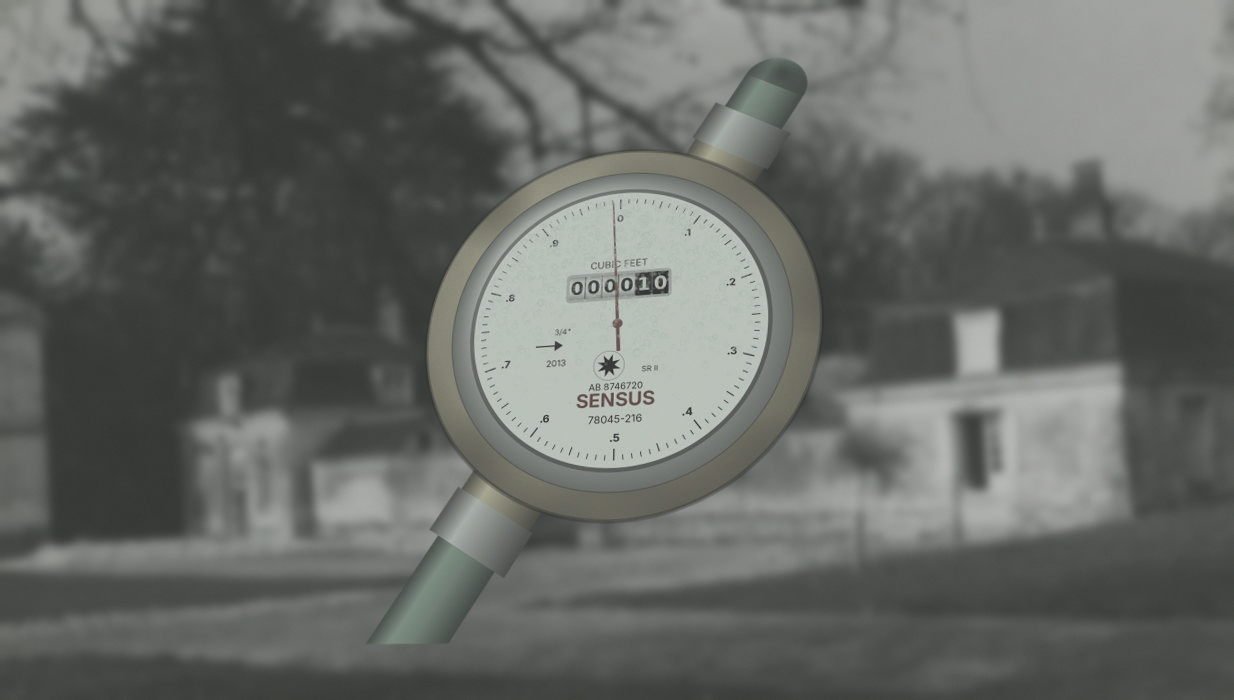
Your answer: 9.99 ft³
